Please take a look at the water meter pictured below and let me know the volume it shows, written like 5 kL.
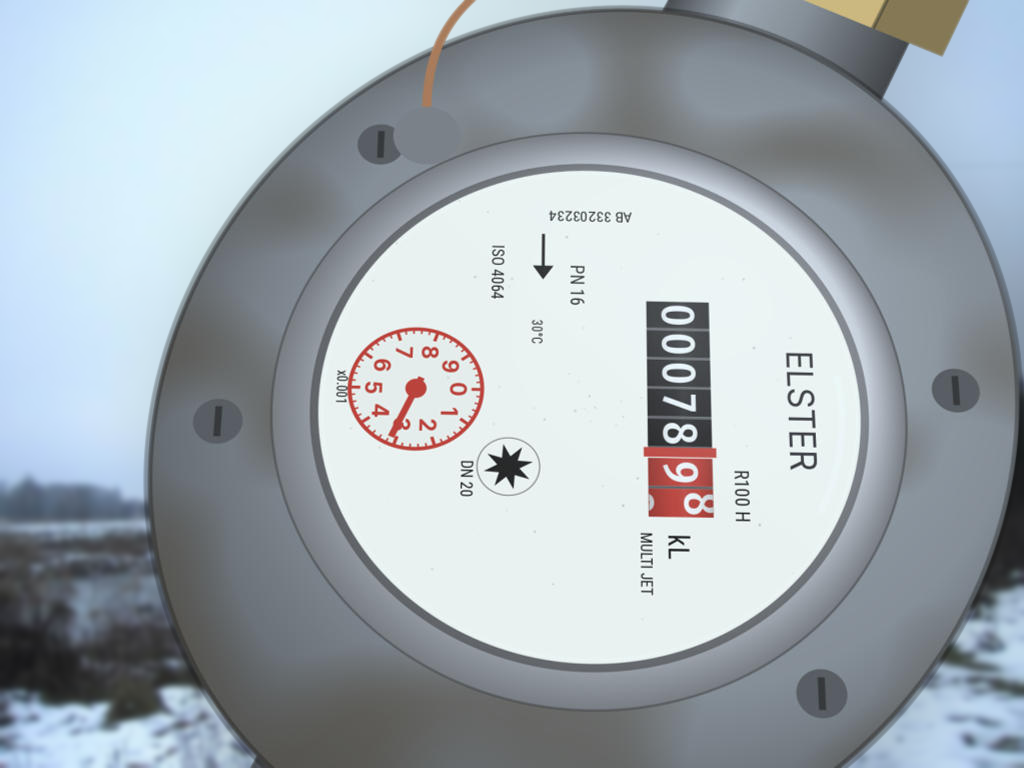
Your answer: 78.983 kL
